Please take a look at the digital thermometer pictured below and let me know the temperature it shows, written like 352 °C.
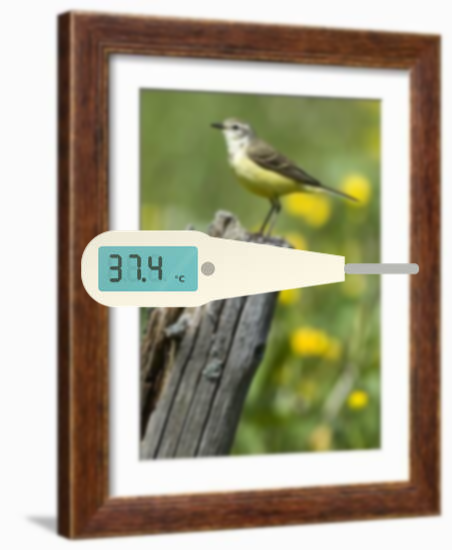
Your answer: 37.4 °C
